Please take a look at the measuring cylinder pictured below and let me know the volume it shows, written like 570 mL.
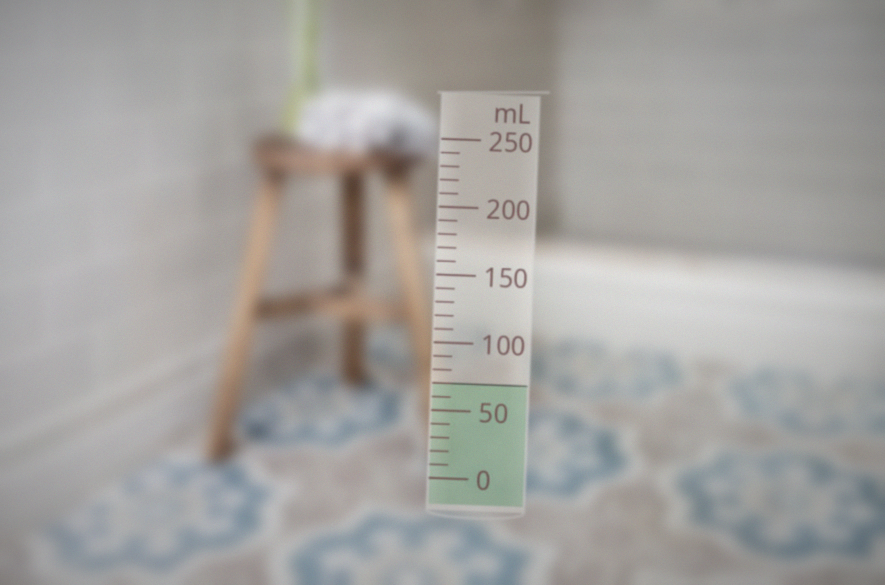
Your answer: 70 mL
